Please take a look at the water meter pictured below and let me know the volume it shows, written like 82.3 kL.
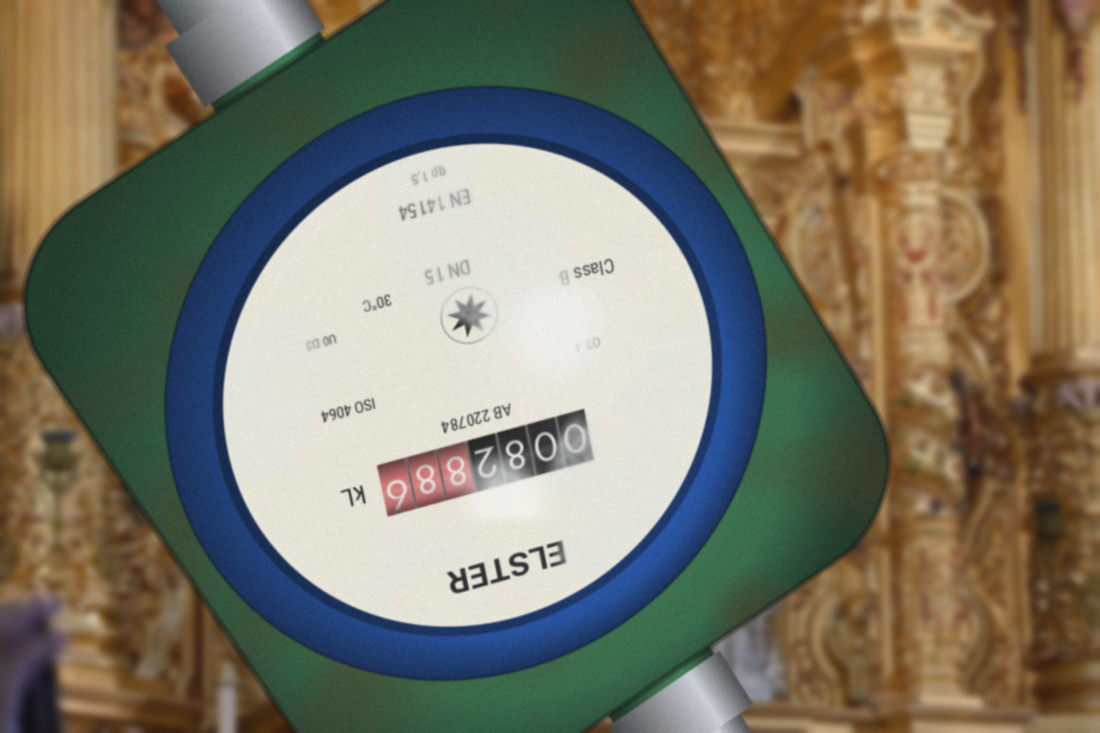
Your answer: 82.886 kL
